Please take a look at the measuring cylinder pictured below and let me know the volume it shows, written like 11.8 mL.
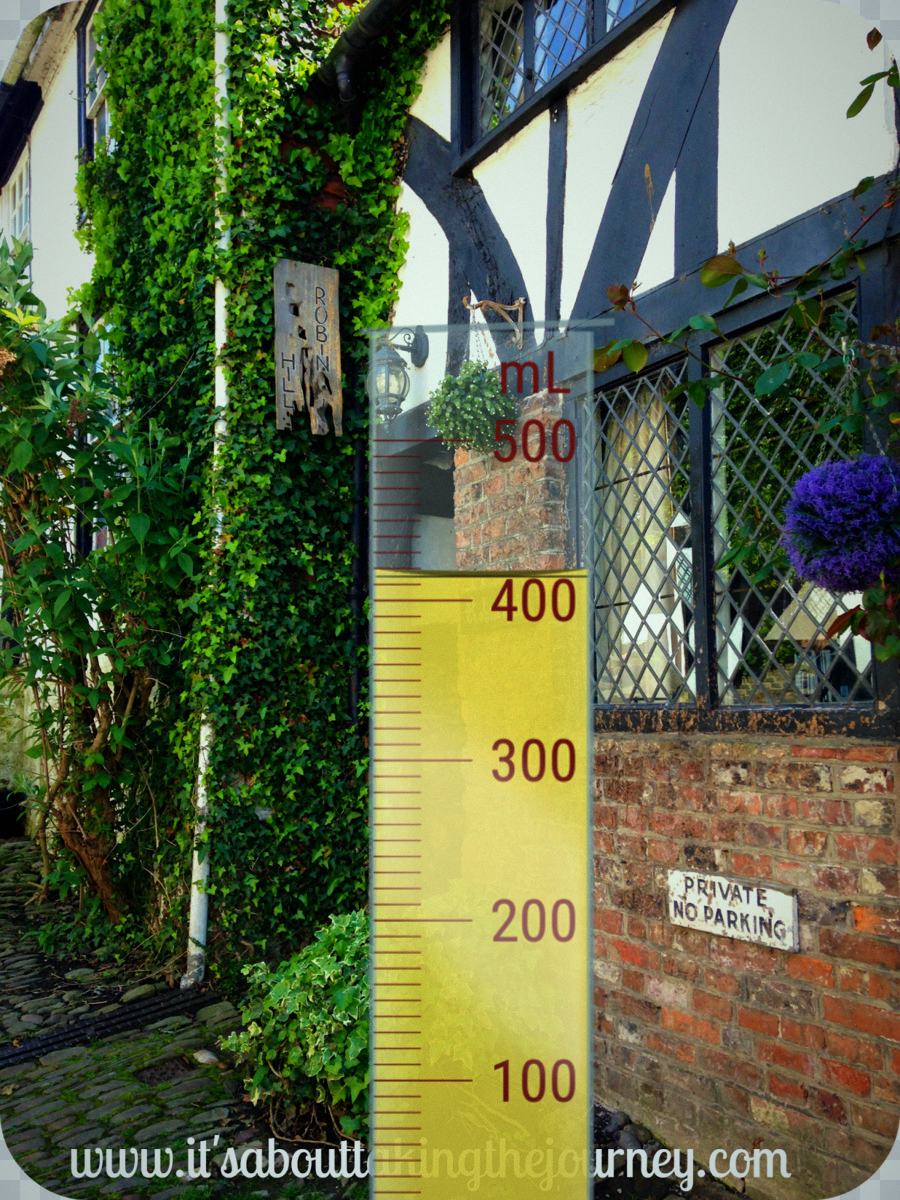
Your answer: 415 mL
